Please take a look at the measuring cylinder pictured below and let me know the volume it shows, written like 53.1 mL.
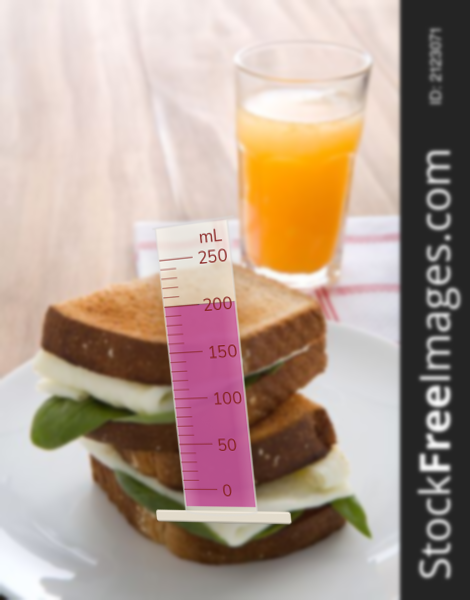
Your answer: 200 mL
